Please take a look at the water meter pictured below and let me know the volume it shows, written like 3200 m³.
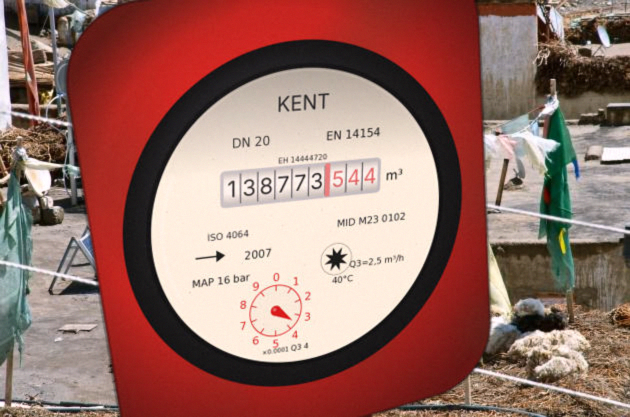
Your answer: 138773.5443 m³
